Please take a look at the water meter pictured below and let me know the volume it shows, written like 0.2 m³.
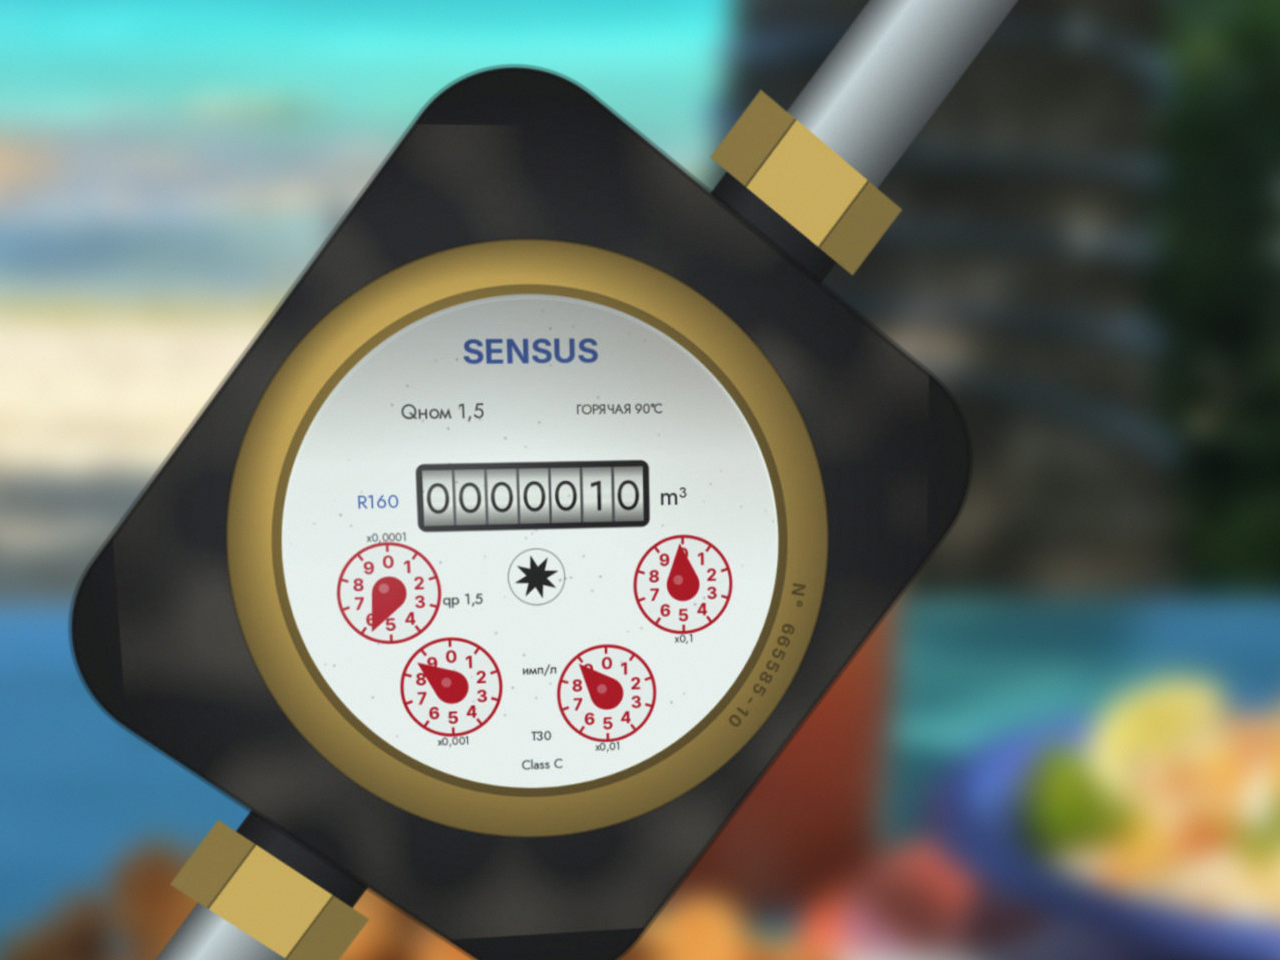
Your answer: 9.9885 m³
